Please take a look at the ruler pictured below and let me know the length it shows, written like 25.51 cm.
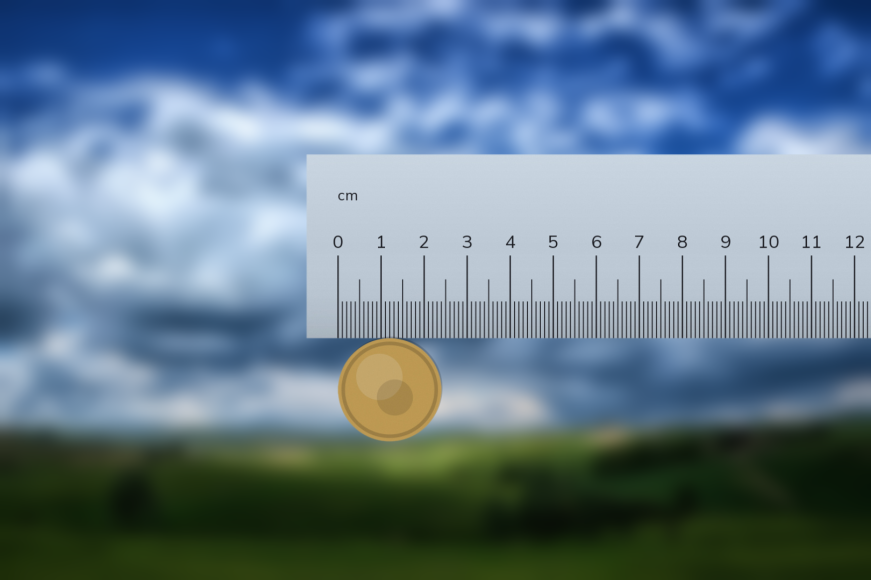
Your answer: 2.4 cm
